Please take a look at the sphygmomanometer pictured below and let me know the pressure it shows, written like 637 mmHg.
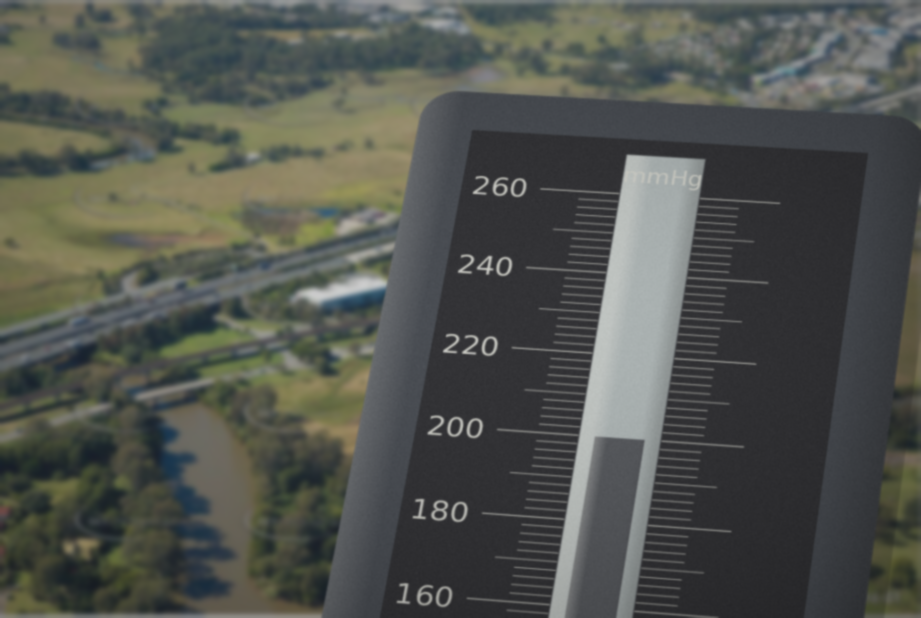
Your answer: 200 mmHg
